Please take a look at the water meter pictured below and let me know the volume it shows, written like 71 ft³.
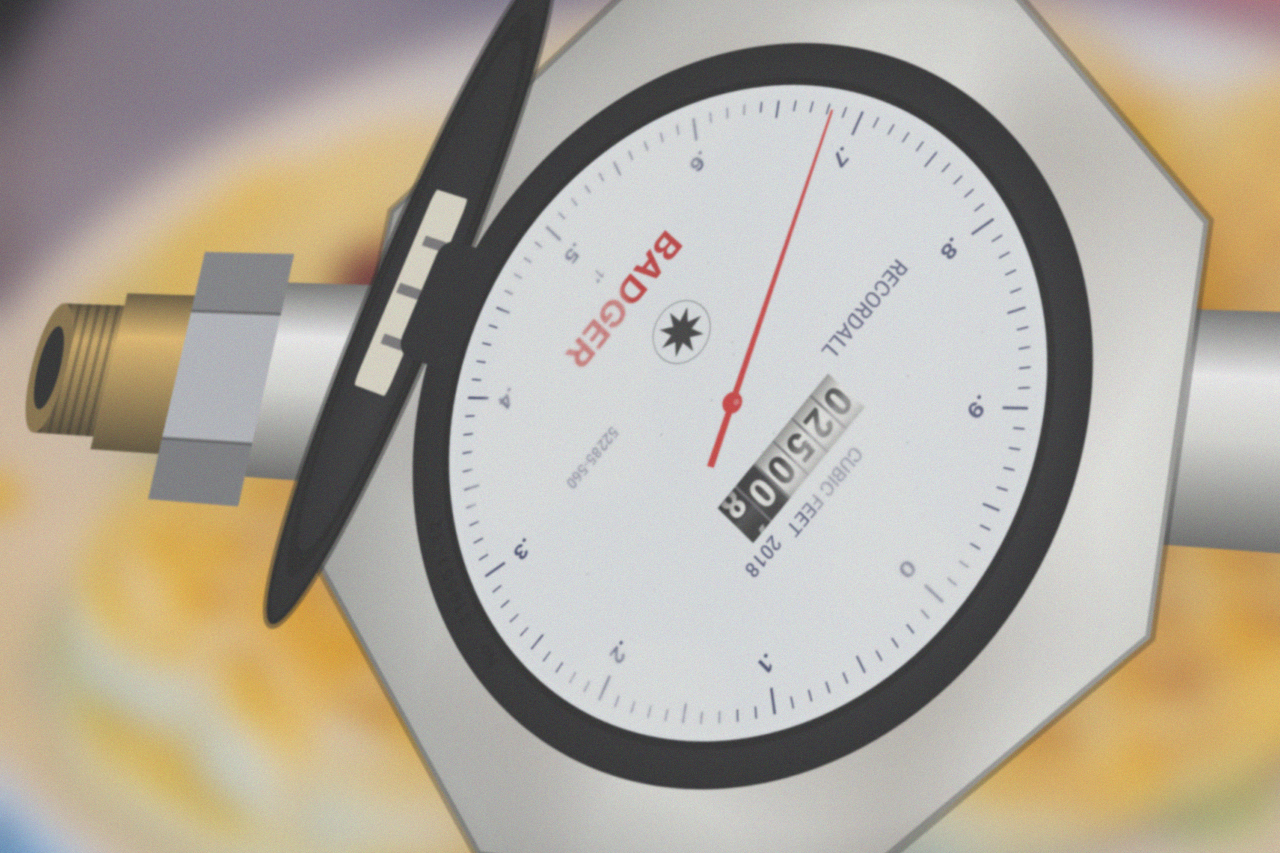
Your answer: 25007.68 ft³
